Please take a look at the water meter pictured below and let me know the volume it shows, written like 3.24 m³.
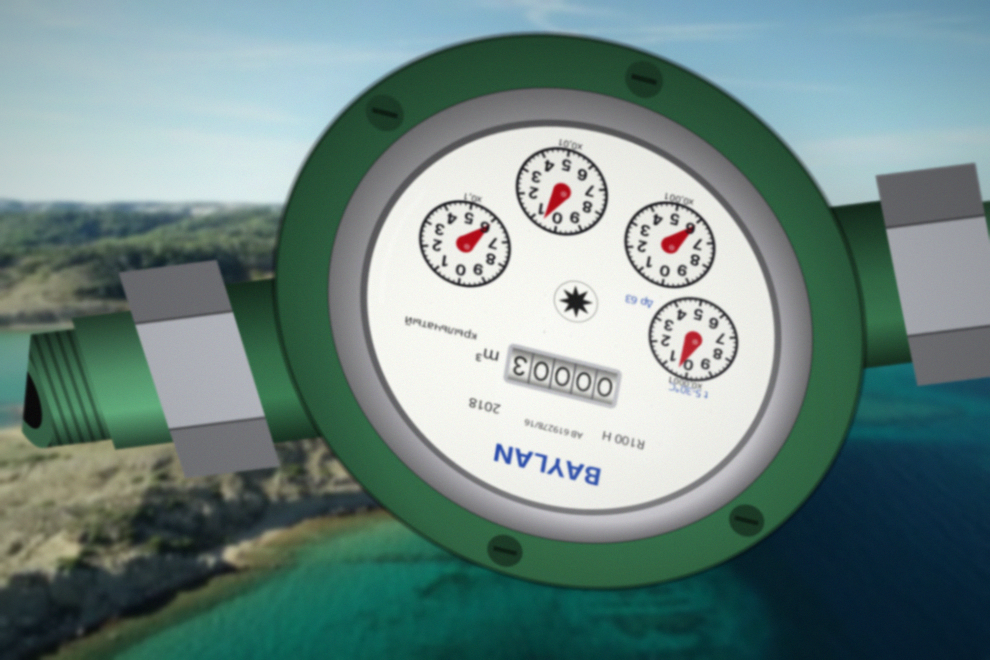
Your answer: 3.6060 m³
